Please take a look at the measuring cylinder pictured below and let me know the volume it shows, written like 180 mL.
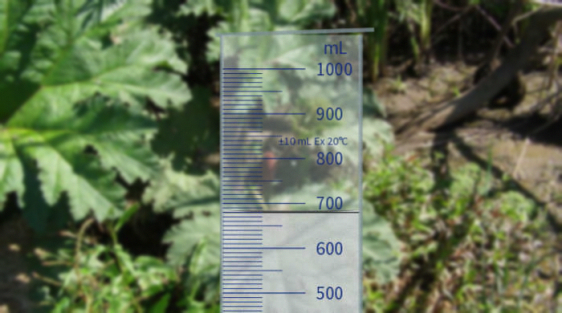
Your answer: 680 mL
